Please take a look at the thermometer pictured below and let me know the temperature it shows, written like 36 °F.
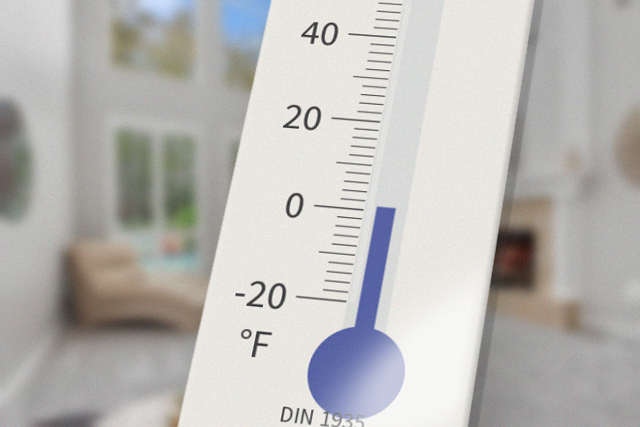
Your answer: 1 °F
